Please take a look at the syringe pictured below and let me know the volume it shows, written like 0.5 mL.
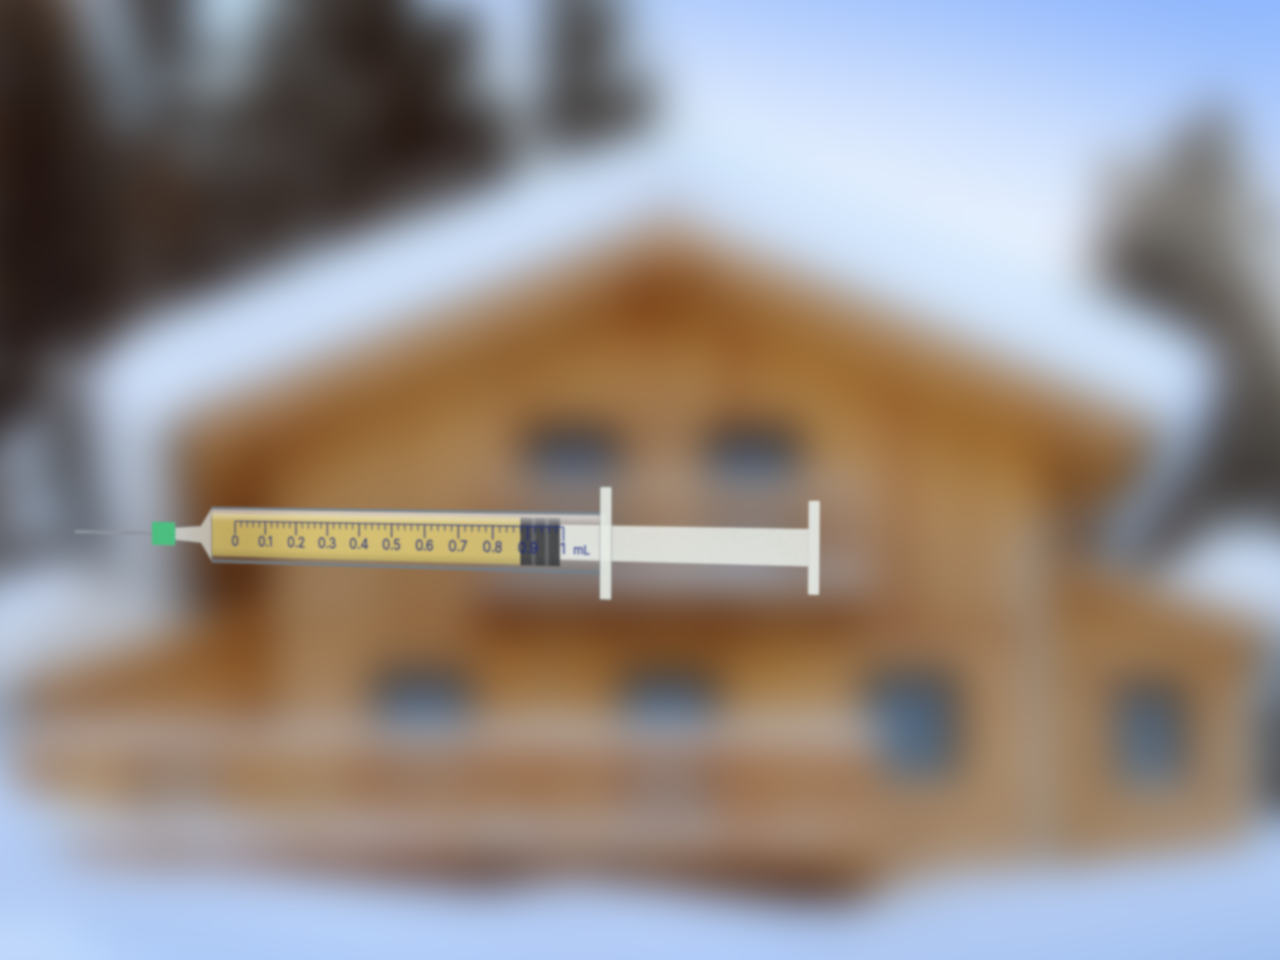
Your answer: 0.88 mL
